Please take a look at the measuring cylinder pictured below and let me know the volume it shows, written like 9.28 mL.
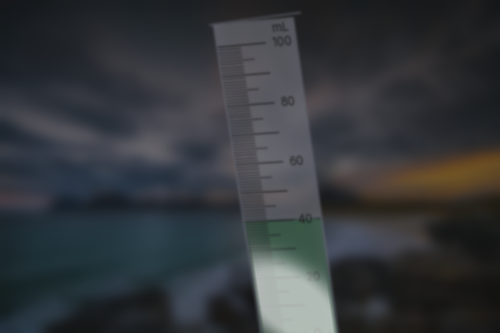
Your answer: 40 mL
